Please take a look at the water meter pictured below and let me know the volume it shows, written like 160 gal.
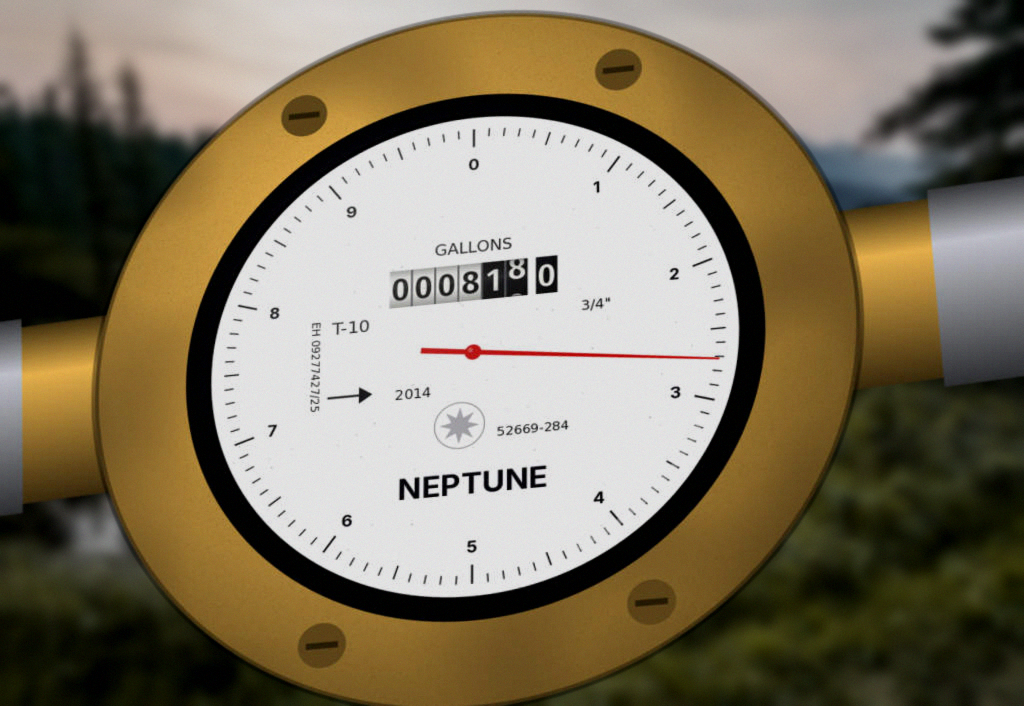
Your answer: 8182.7 gal
